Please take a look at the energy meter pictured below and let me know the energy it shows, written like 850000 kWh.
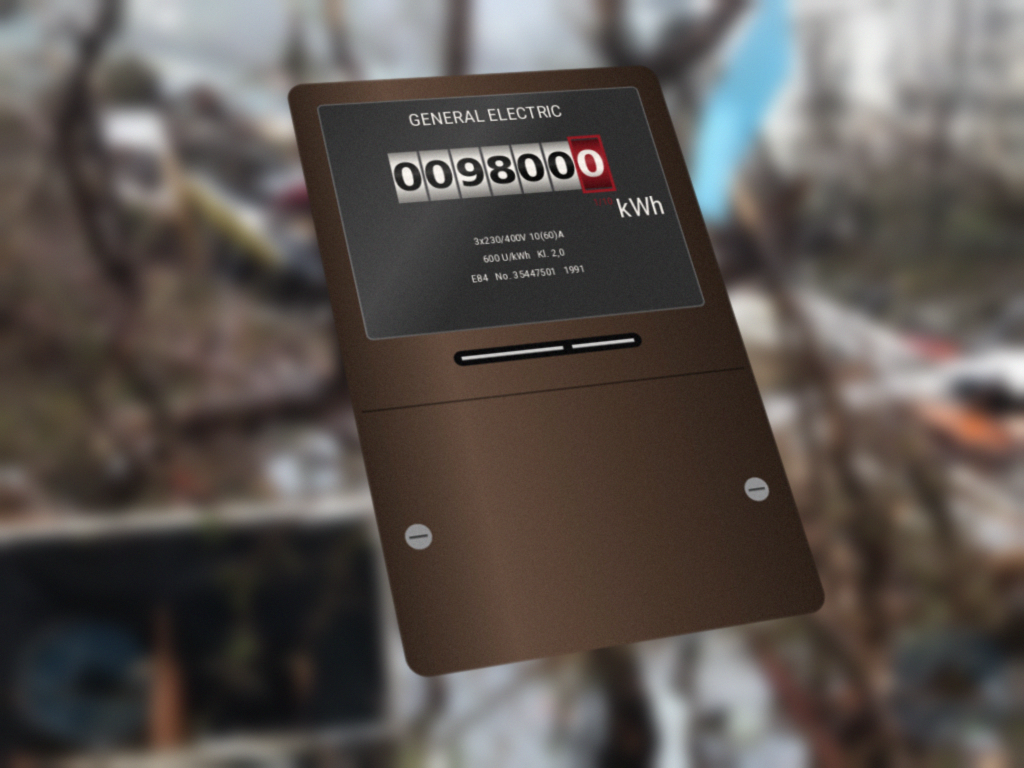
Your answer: 9800.0 kWh
